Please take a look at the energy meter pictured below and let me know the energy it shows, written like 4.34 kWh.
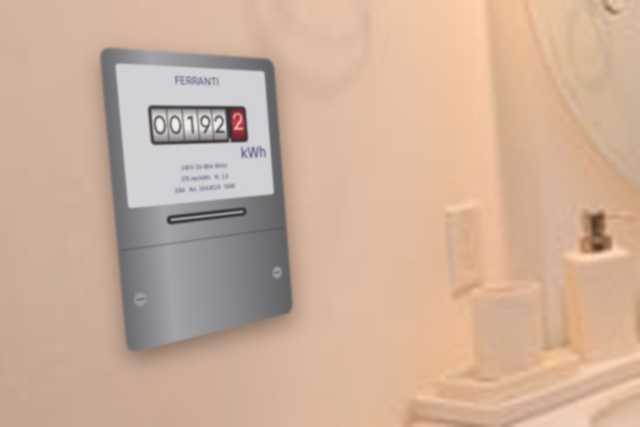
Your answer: 192.2 kWh
